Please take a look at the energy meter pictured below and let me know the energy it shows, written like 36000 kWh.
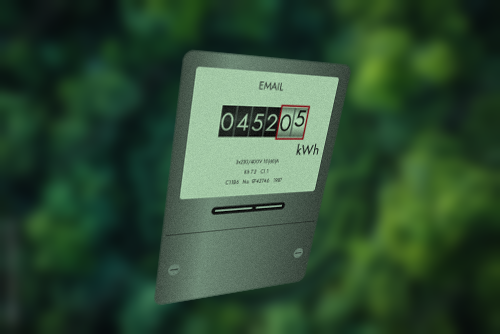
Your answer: 452.05 kWh
